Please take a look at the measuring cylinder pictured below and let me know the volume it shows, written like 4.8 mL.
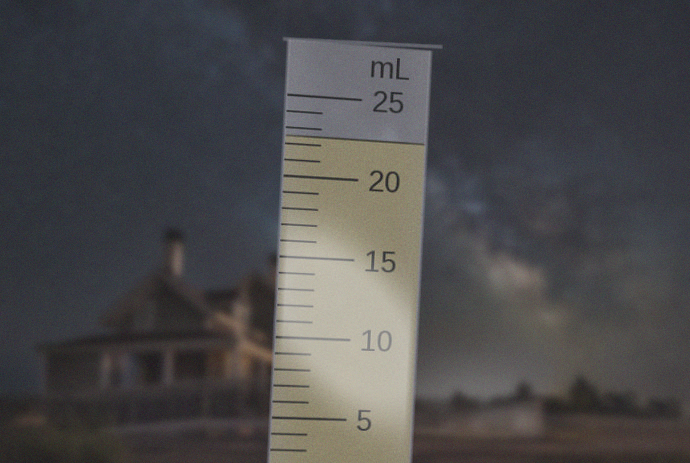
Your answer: 22.5 mL
